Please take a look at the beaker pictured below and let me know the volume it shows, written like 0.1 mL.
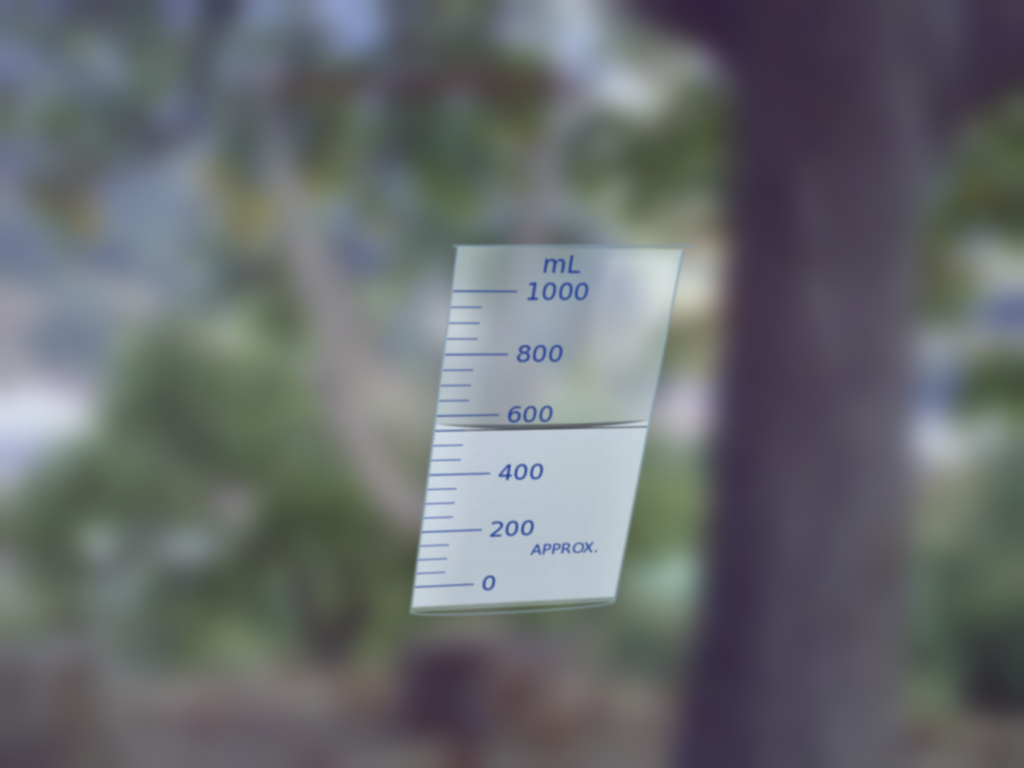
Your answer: 550 mL
